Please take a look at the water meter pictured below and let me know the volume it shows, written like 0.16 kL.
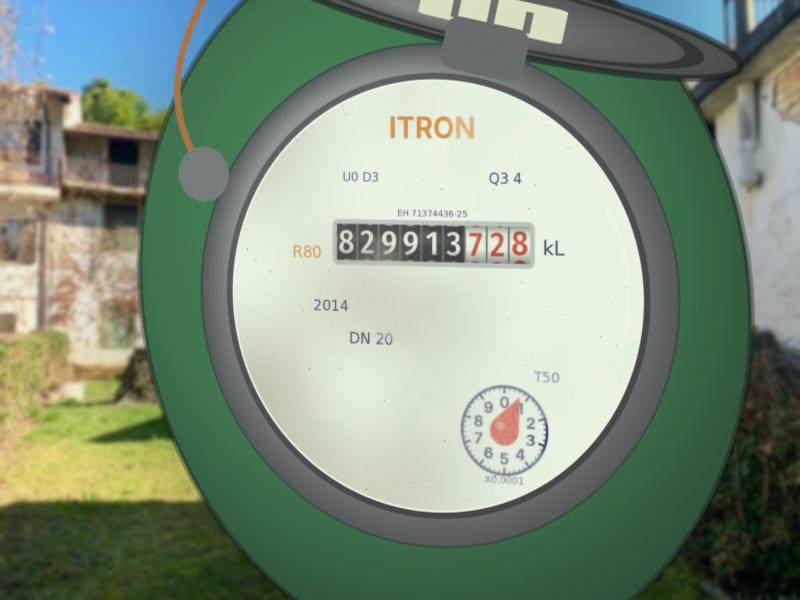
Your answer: 829913.7280 kL
